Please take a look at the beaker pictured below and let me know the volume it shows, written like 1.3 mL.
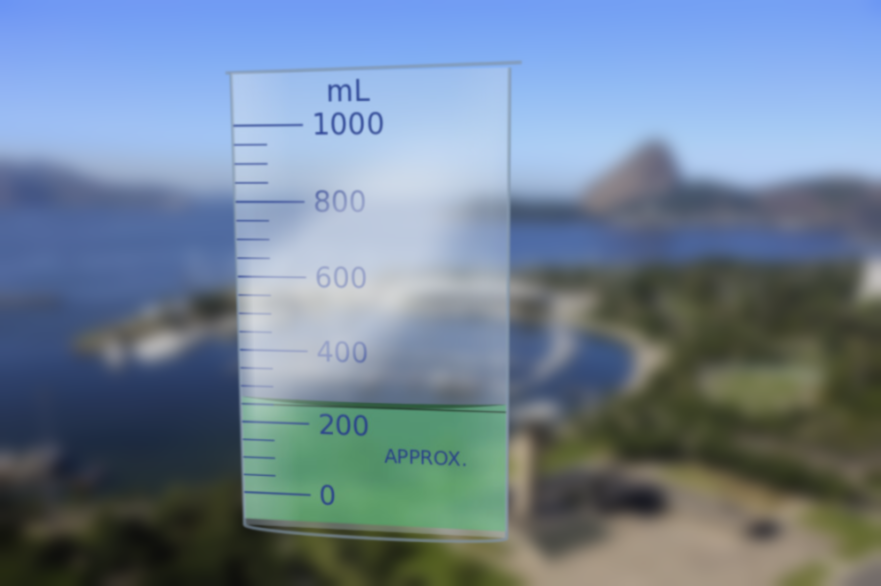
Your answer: 250 mL
